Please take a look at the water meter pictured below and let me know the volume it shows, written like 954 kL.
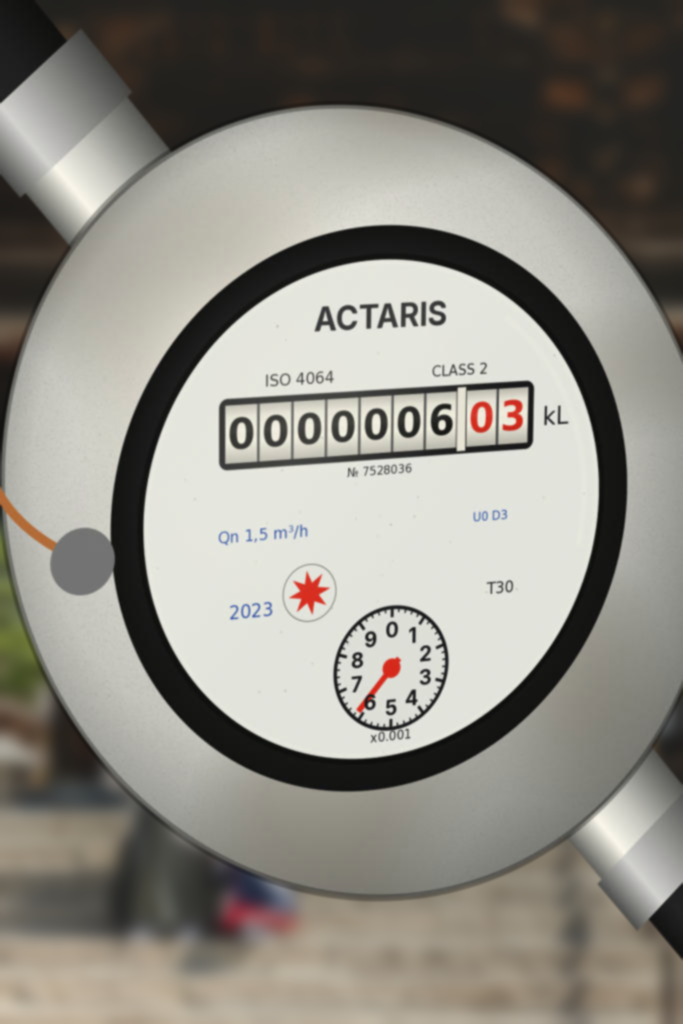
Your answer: 6.036 kL
